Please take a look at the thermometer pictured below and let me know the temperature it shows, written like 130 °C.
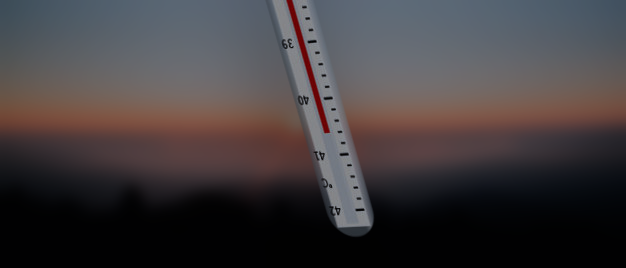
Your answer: 40.6 °C
